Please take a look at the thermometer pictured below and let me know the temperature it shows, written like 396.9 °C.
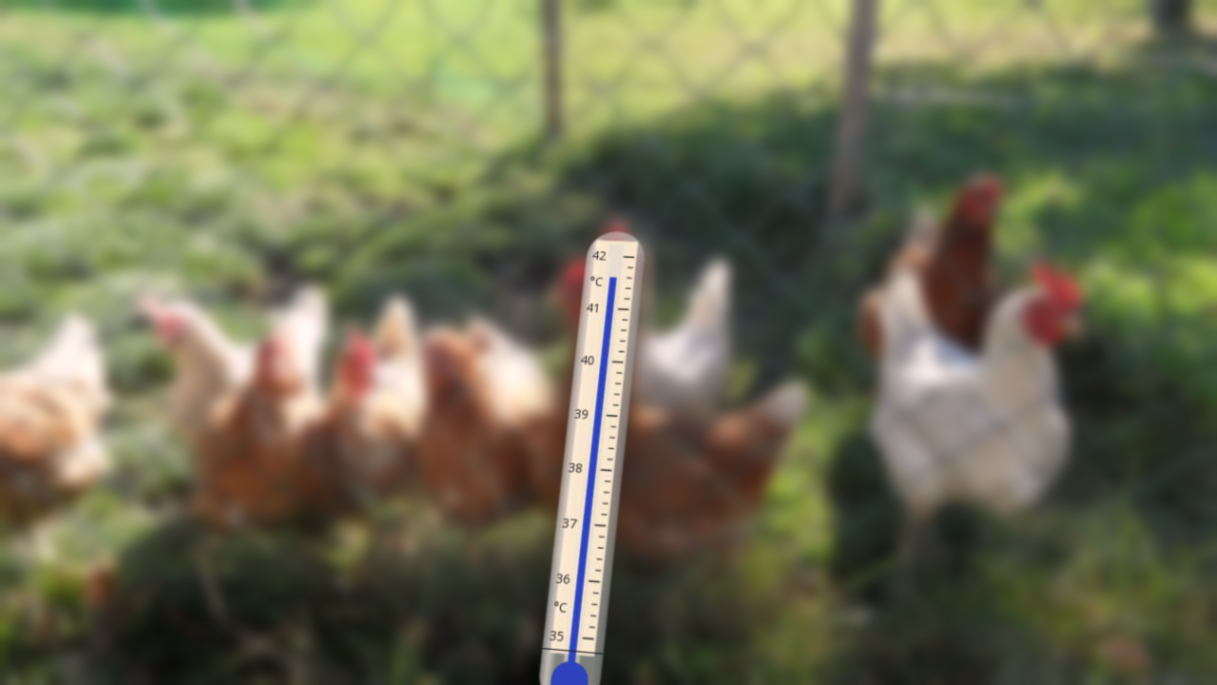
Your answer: 41.6 °C
